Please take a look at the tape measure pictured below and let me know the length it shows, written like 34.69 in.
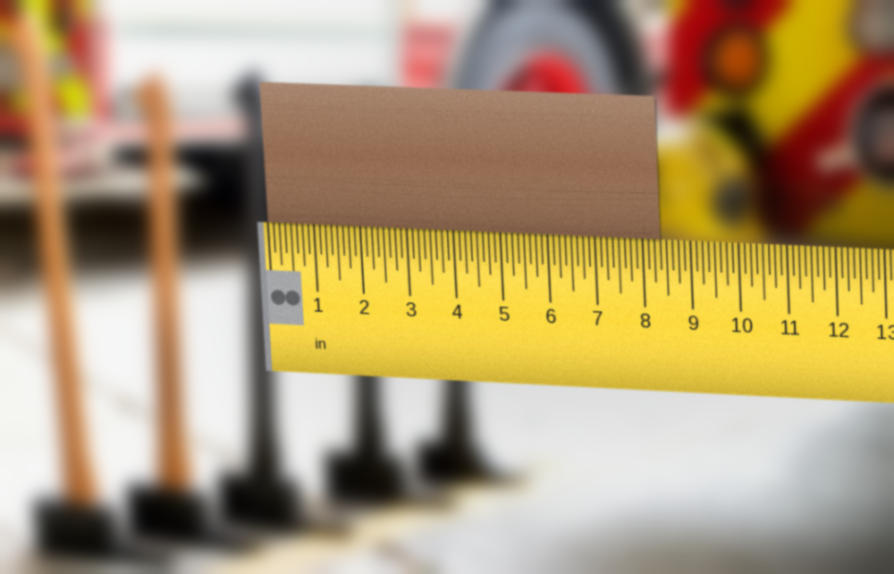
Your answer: 8.375 in
